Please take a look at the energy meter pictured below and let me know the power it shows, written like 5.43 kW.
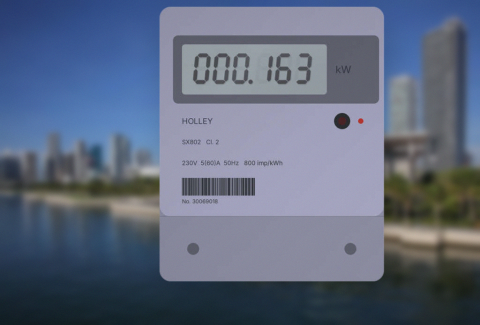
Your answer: 0.163 kW
